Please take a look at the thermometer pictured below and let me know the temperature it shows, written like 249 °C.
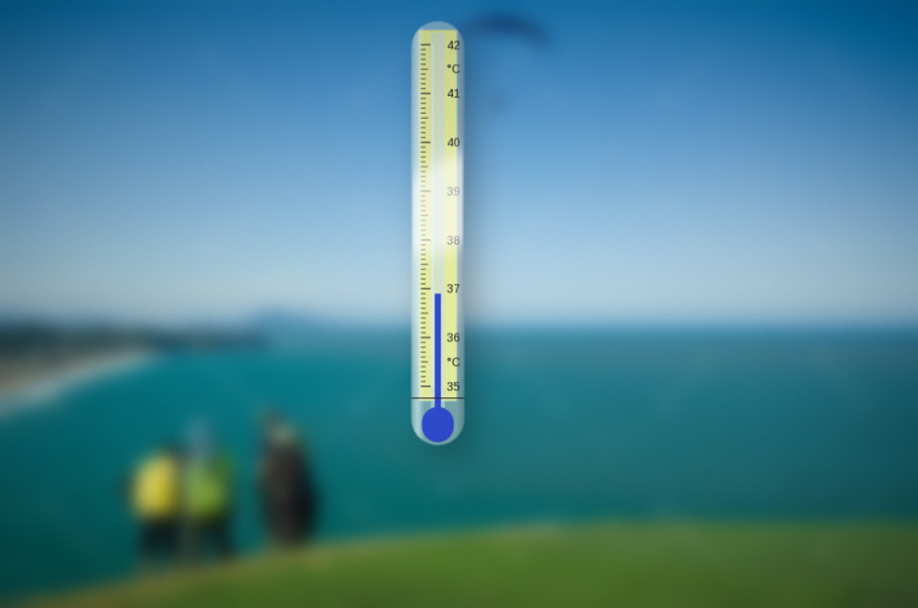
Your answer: 36.9 °C
